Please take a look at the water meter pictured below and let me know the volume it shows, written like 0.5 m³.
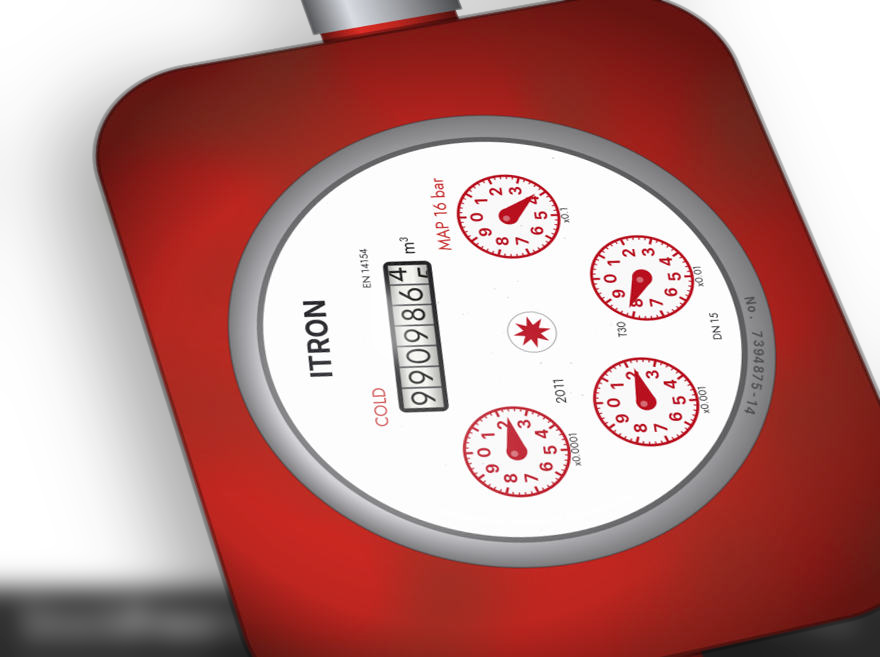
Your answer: 9909864.3822 m³
